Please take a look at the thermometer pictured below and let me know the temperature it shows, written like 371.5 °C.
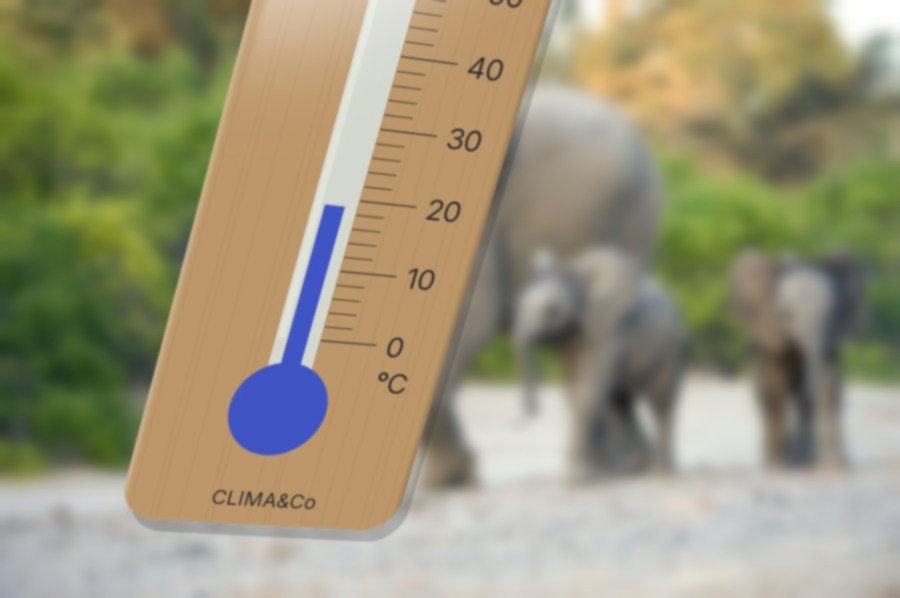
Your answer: 19 °C
